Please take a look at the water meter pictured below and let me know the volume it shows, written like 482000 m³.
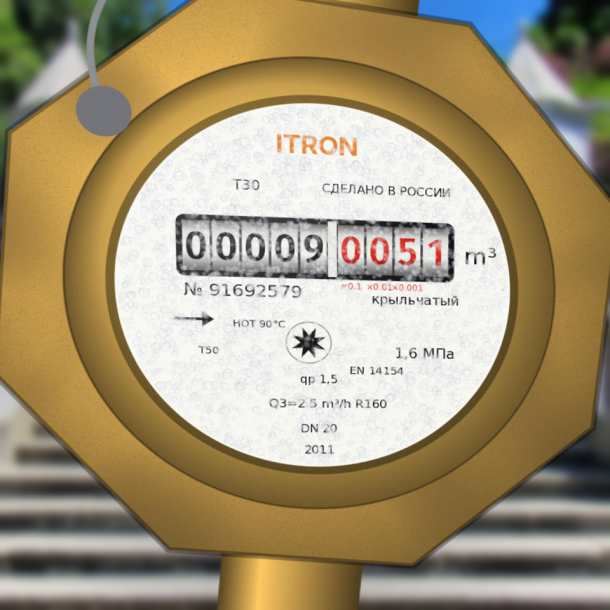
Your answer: 9.0051 m³
